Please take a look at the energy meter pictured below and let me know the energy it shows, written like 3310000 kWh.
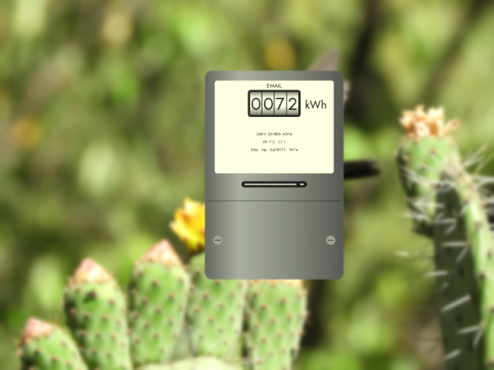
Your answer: 72 kWh
